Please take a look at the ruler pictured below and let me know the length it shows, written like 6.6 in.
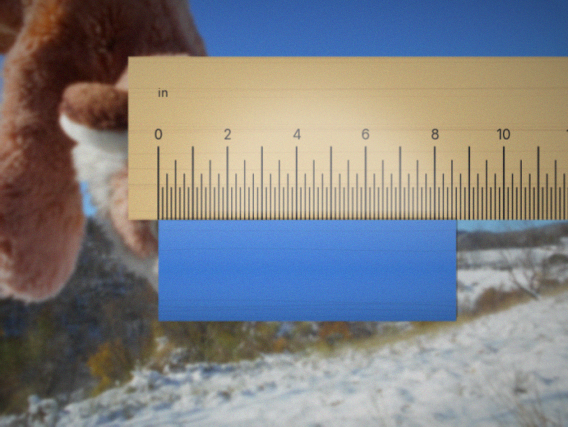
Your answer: 8.625 in
